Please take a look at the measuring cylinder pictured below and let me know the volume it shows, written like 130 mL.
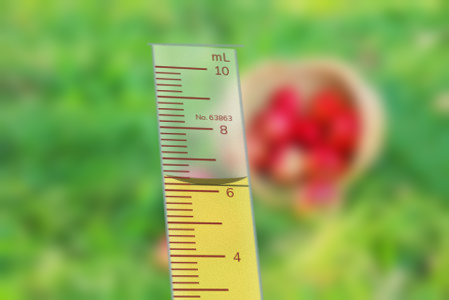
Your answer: 6.2 mL
